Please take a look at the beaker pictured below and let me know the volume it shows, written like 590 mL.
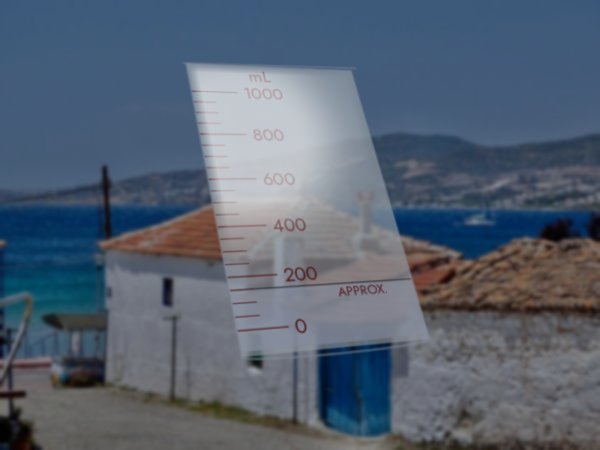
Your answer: 150 mL
